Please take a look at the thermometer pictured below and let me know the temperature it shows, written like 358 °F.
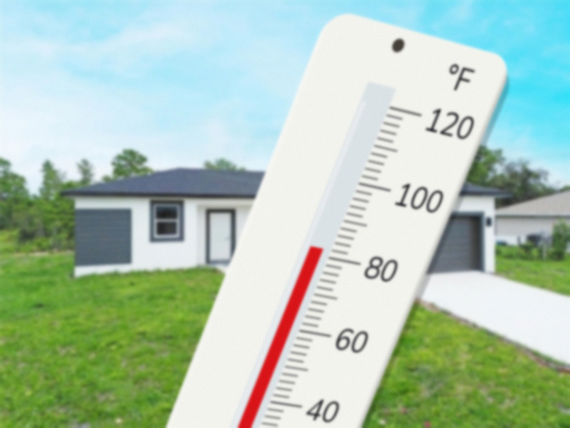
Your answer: 82 °F
